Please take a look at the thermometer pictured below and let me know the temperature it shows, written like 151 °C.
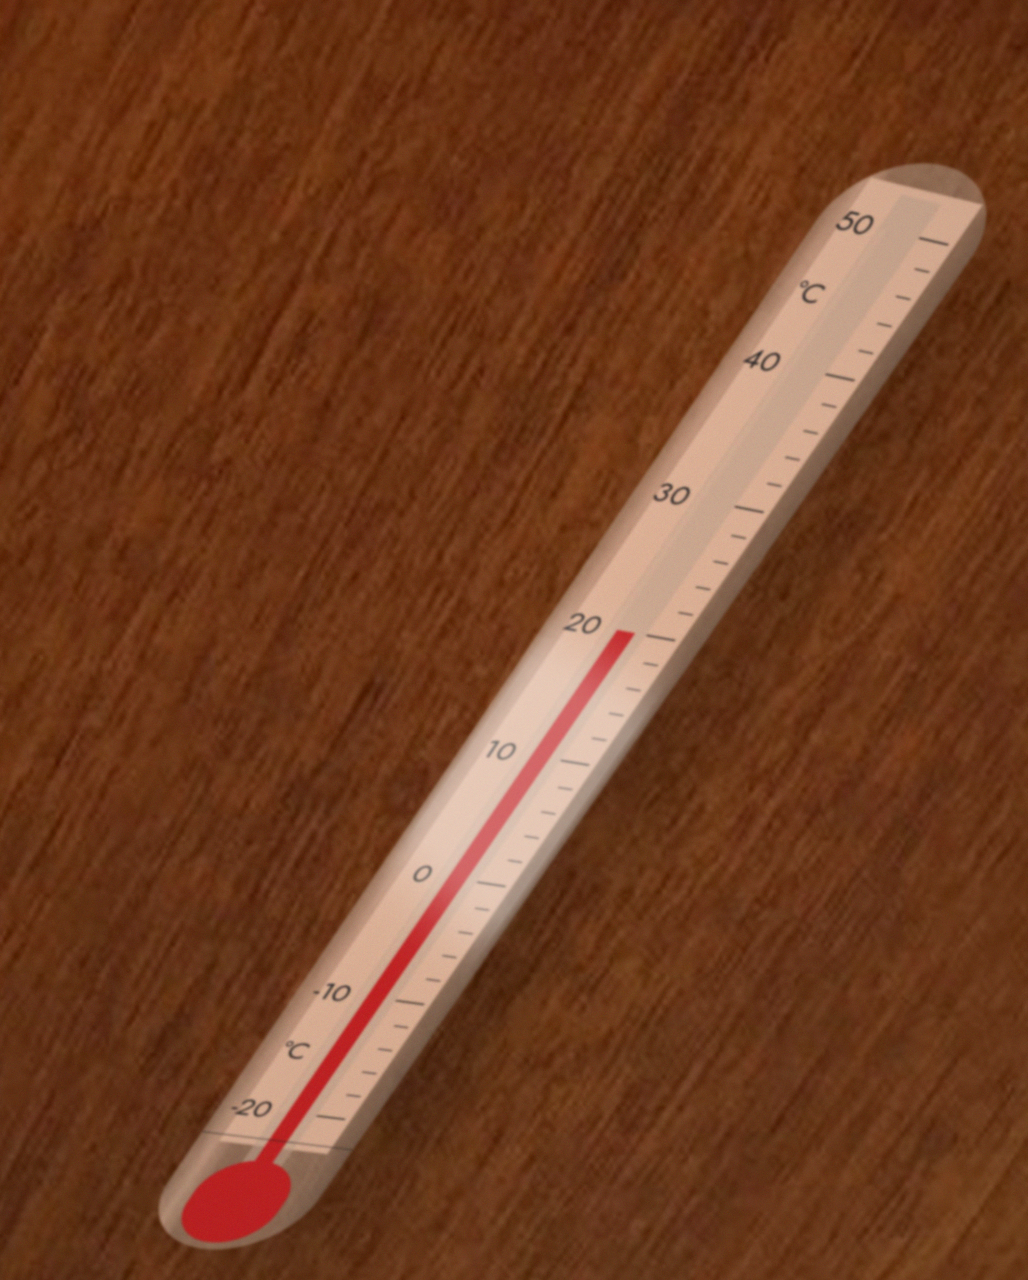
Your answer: 20 °C
